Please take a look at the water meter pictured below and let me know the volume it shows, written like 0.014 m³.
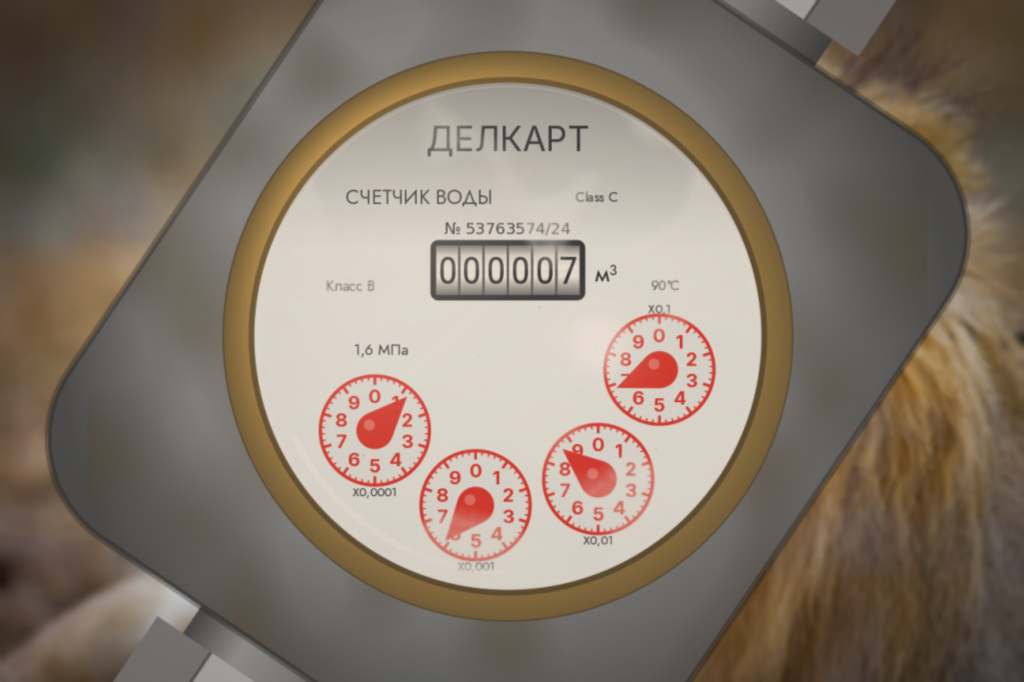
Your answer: 7.6861 m³
